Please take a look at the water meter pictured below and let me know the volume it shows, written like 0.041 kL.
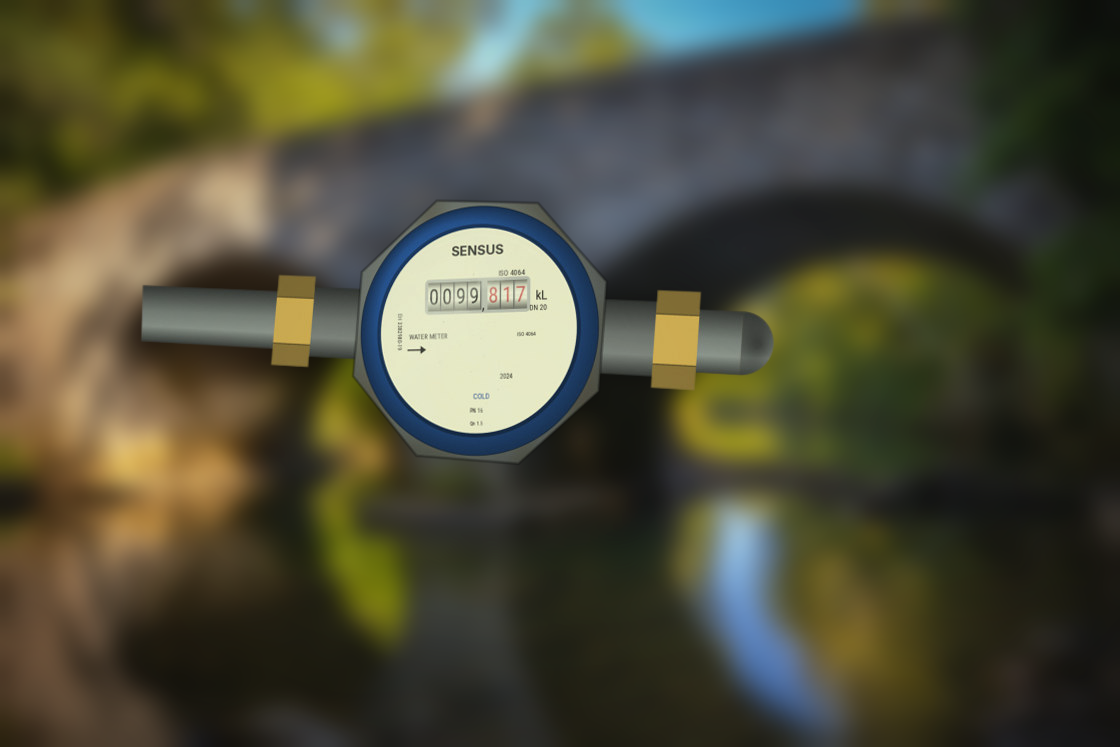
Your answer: 99.817 kL
